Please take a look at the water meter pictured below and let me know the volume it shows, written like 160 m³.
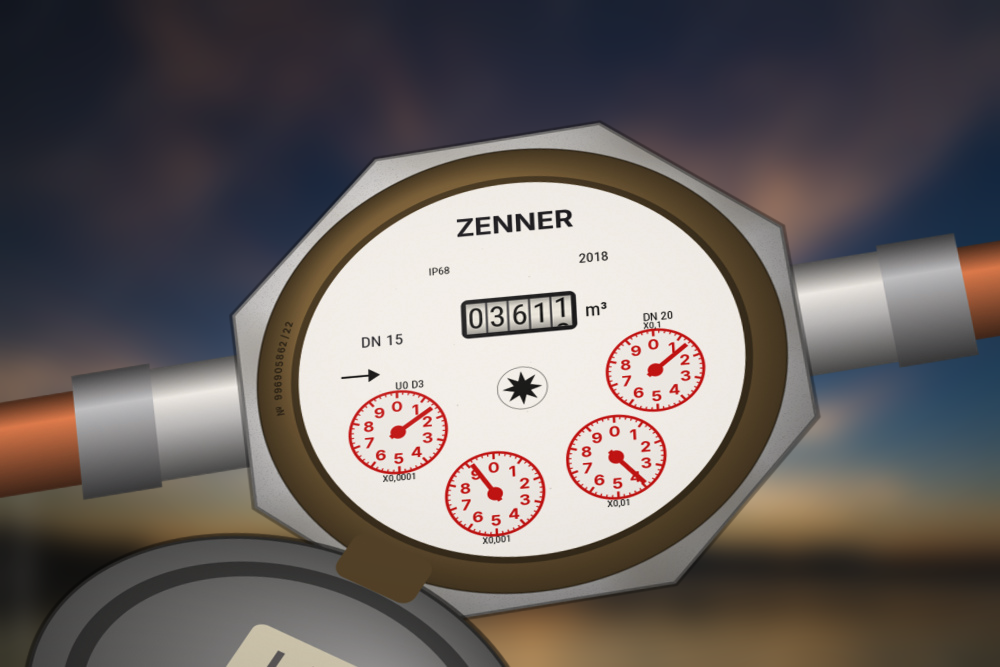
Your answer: 3611.1391 m³
